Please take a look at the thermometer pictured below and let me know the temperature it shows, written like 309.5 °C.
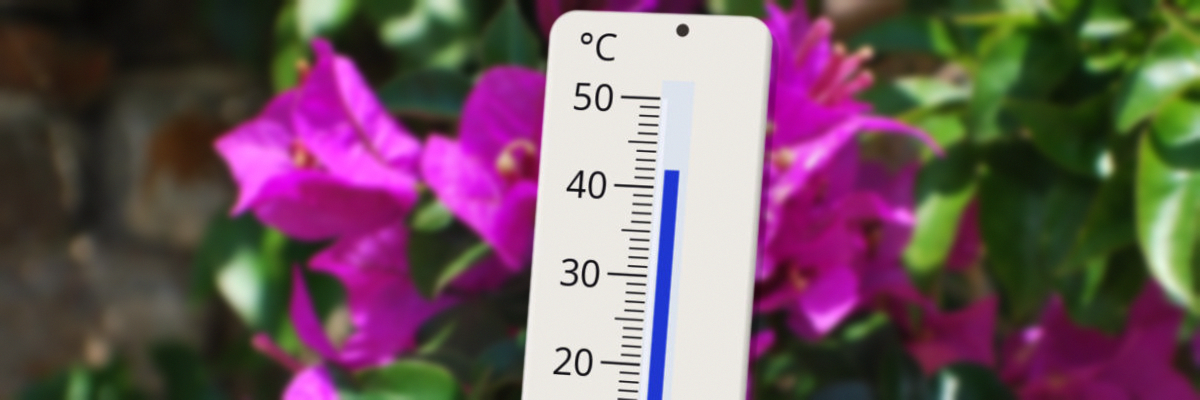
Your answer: 42 °C
